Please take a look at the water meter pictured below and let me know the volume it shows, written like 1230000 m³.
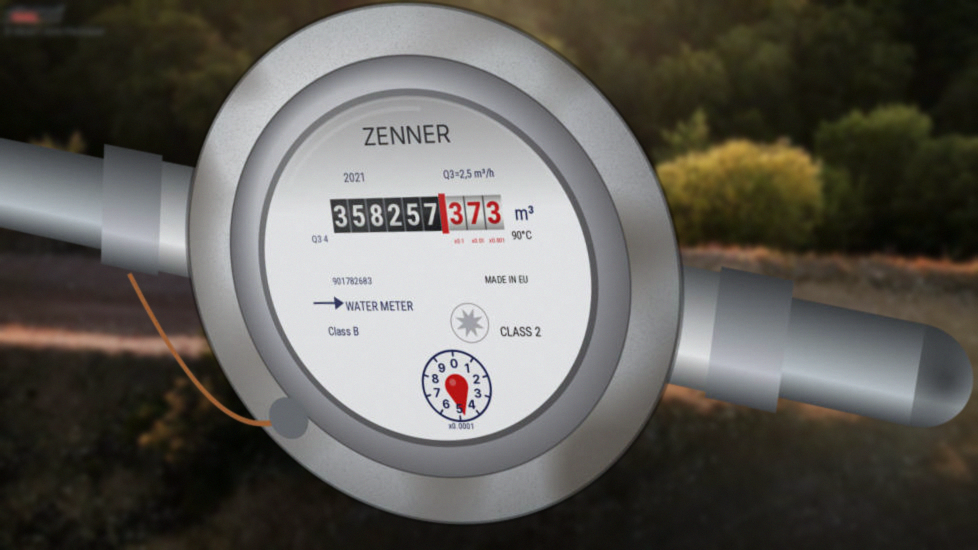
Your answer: 358257.3734 m³
